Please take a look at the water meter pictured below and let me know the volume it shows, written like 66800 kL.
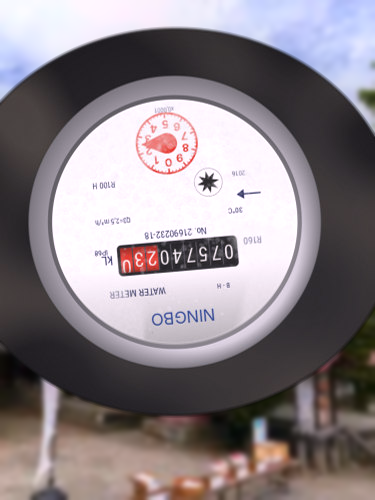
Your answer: 75740.2302 kL
